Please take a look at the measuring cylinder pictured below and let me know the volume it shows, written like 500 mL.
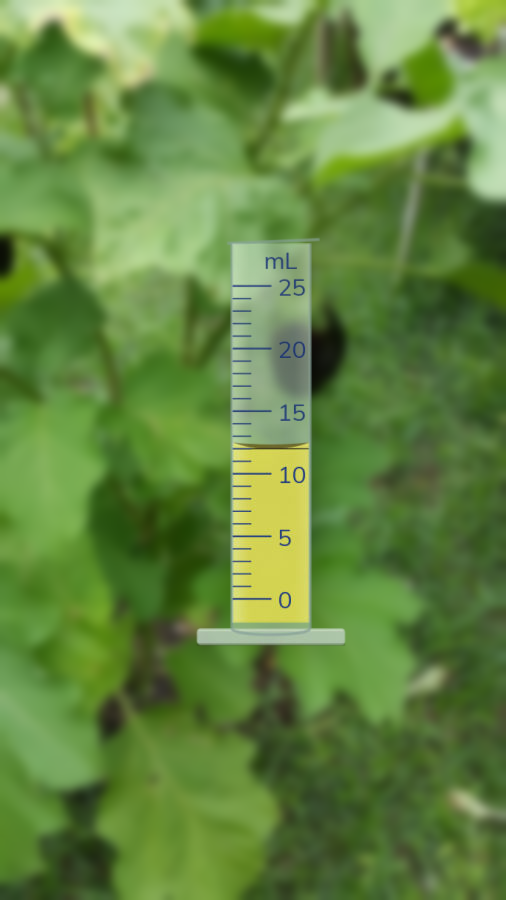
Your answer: 12 mL
